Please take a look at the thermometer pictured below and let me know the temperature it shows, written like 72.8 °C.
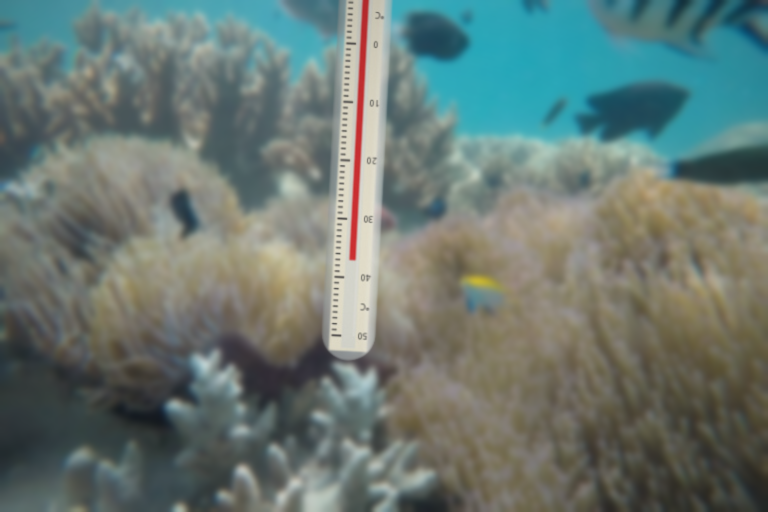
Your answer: 37 °C
